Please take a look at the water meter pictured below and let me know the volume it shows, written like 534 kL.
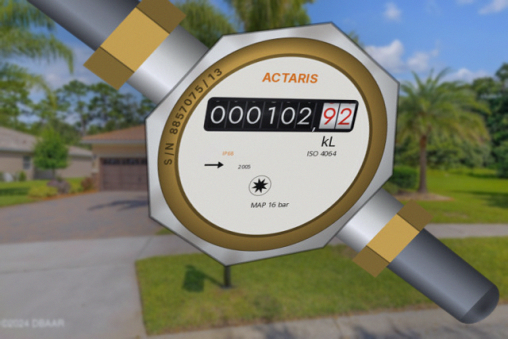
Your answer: 102.92 kL
